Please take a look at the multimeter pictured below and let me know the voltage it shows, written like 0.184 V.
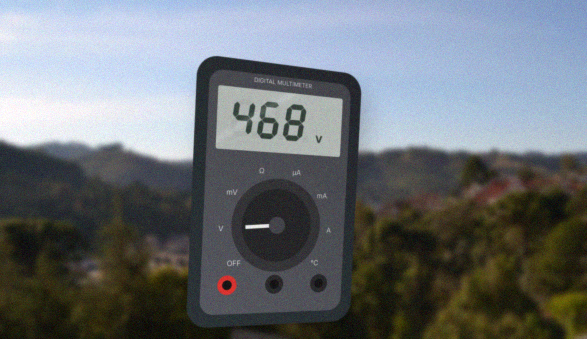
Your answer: 468 V
